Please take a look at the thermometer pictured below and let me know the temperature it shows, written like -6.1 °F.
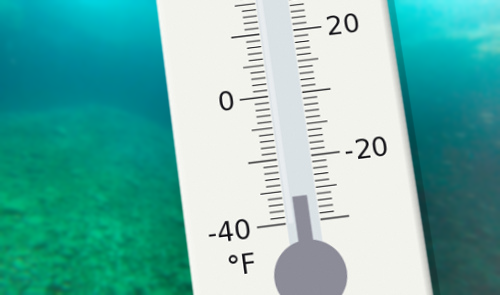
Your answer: -32 °F
